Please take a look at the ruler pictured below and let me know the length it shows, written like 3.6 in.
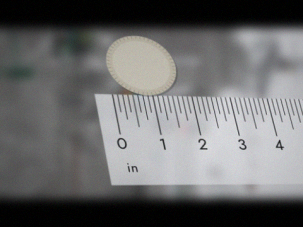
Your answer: 1.75 in
